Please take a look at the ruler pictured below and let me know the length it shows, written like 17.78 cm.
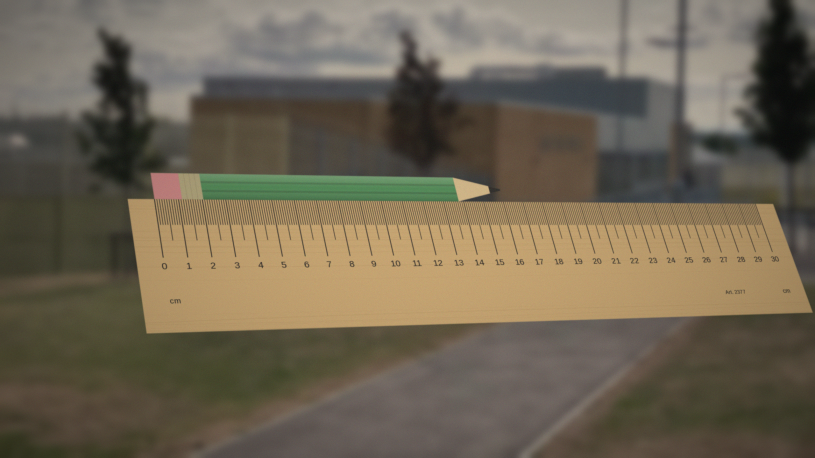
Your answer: 16 cm
